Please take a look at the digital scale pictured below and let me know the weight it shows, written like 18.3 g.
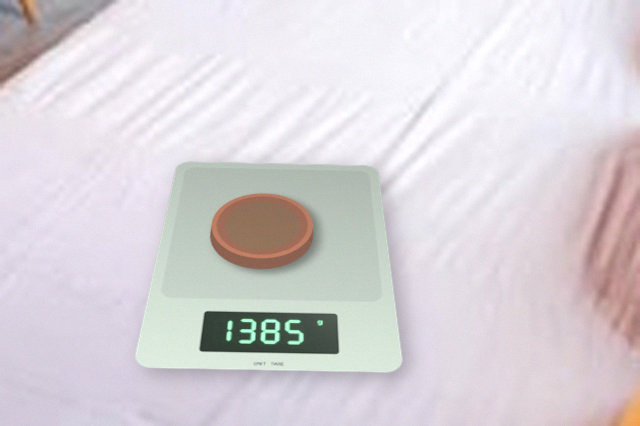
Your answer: 1385 g
